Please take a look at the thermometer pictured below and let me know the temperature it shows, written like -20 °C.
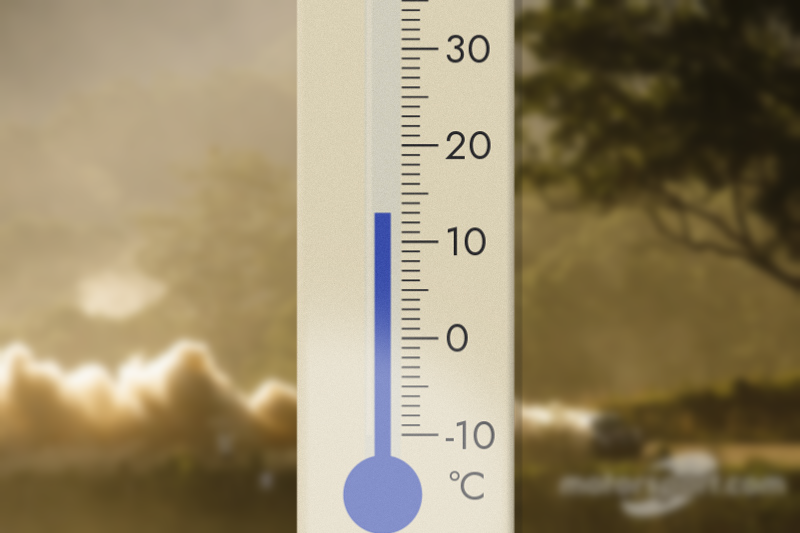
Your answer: 13 °C
